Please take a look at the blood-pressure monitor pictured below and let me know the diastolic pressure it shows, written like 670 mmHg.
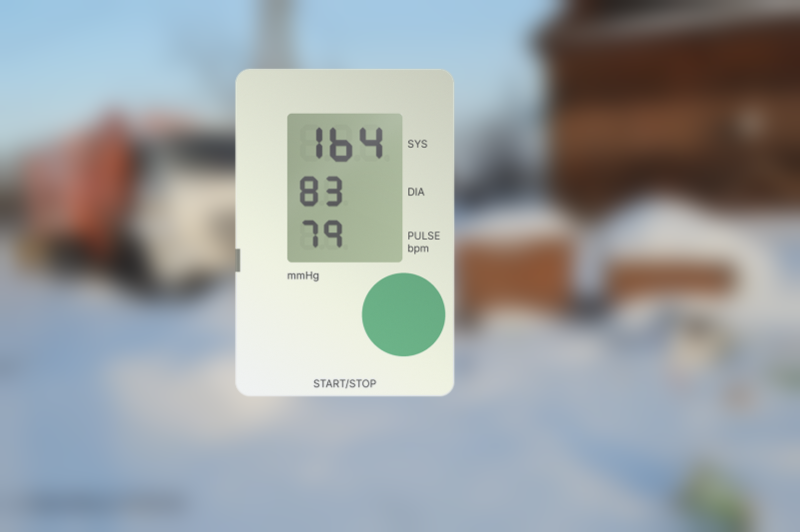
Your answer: 83 mmHg
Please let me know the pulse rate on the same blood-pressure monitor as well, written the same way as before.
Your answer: 79 bpm
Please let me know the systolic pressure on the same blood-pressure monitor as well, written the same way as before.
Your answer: 164 mmHg
